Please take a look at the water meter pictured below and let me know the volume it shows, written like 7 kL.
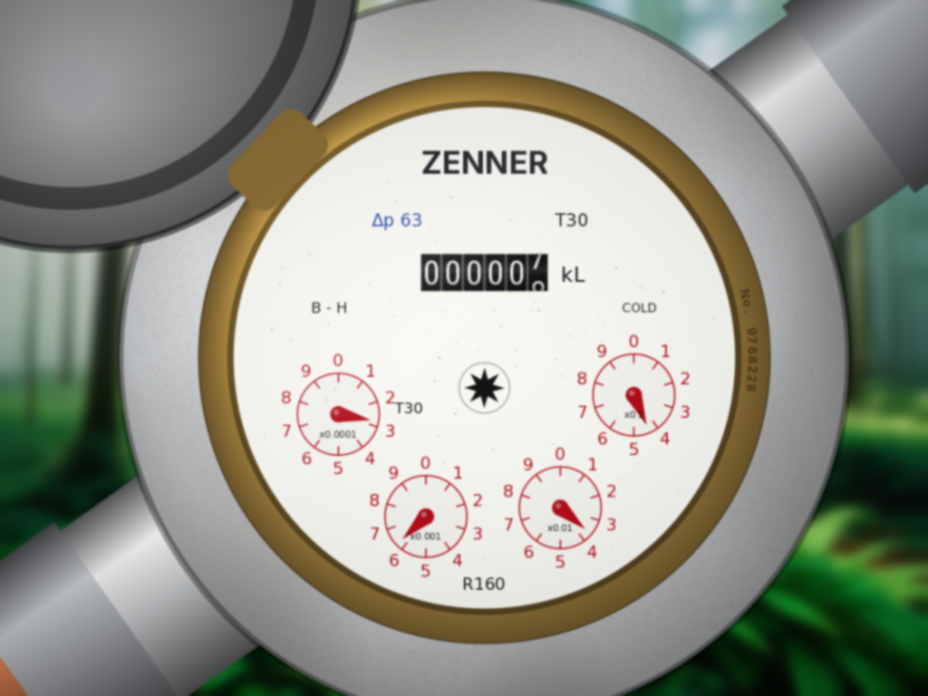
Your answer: 7.4362 kL
